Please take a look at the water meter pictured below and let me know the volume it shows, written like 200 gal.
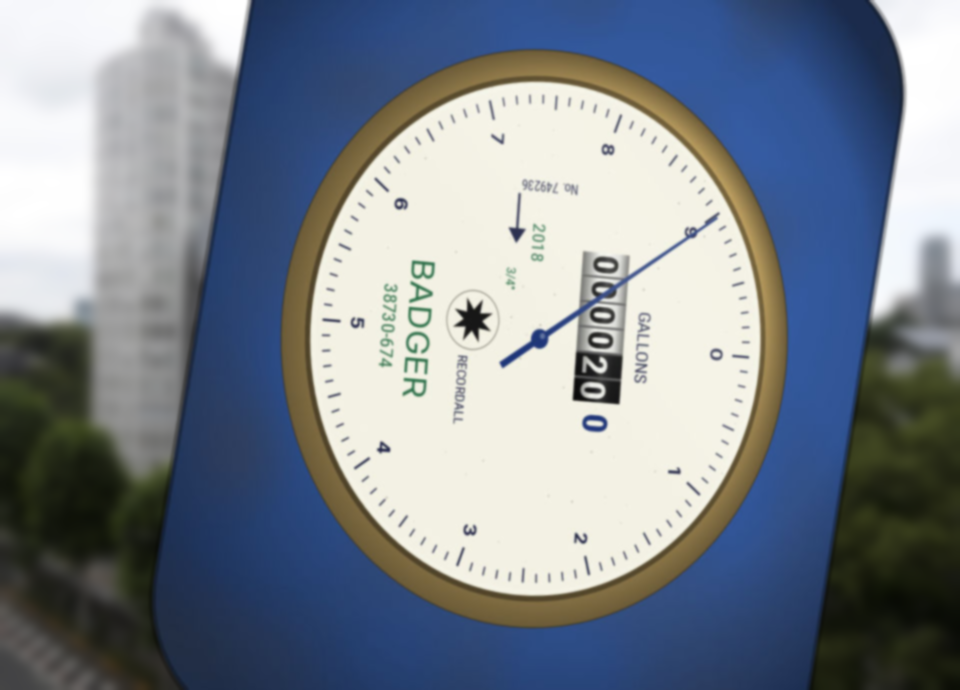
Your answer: 199.0 gal
